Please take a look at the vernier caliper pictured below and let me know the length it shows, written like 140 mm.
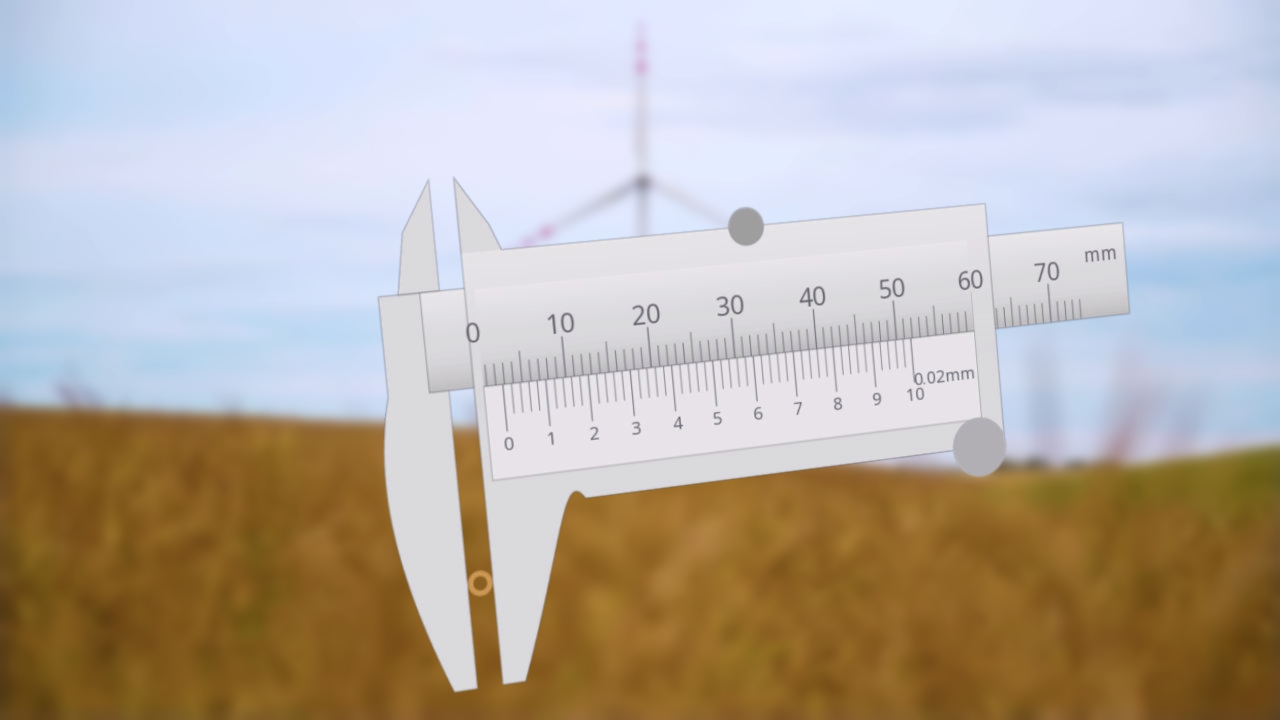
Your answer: 2.8 mm
